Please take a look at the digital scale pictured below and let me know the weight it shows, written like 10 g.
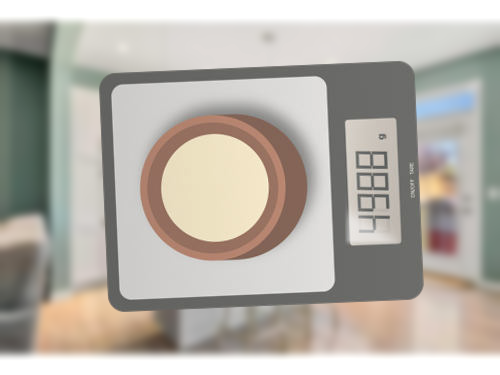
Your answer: 4988 g
